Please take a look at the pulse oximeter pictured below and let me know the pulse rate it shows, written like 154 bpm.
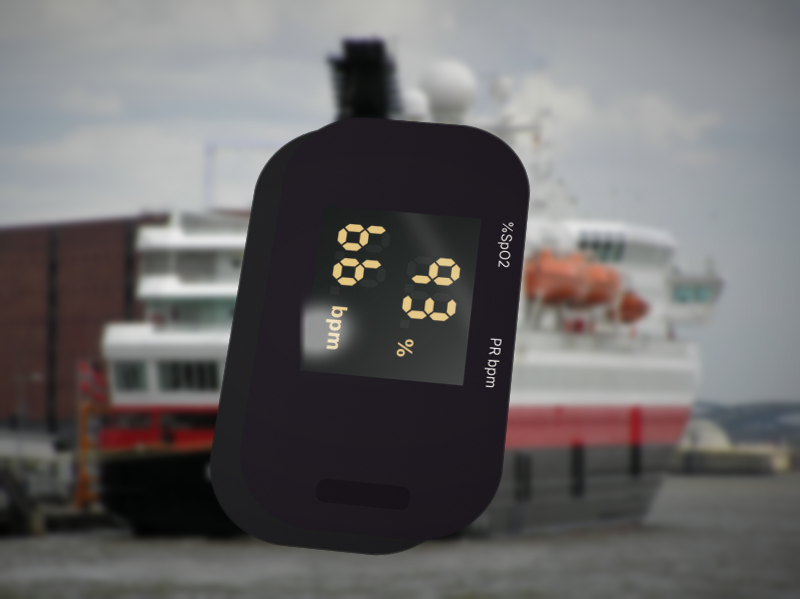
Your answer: 66 bpm
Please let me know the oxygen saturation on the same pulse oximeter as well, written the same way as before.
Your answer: 93 %
